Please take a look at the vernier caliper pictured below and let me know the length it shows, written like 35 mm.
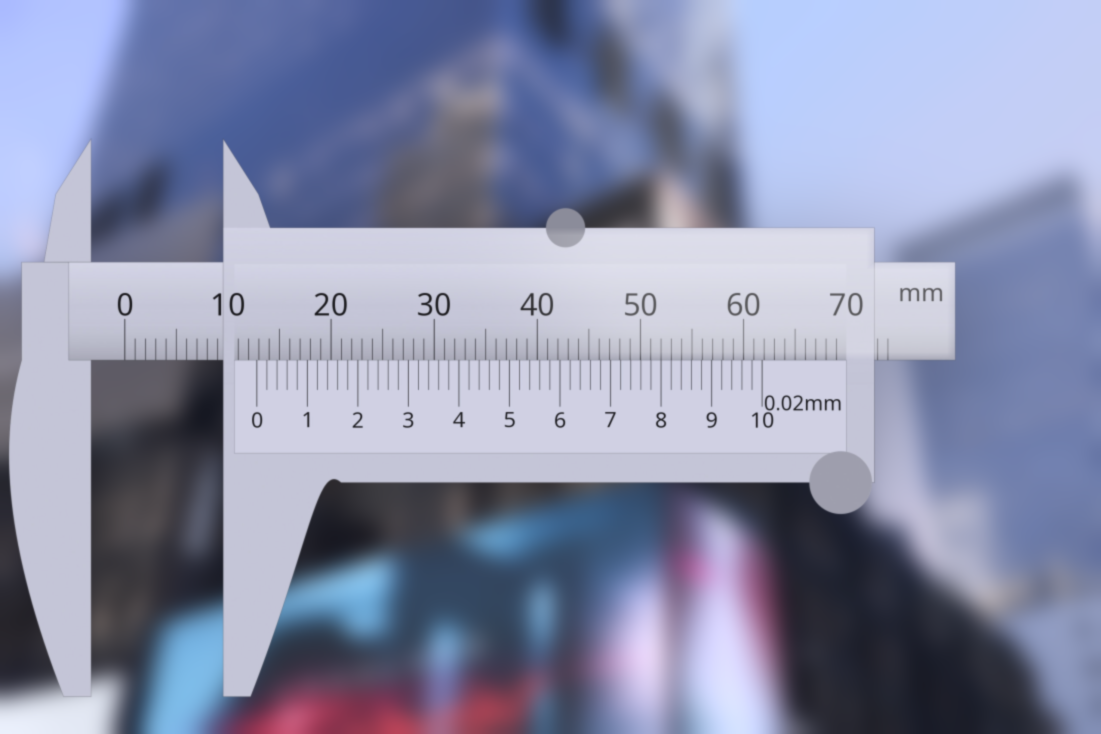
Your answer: 12.8 mm
